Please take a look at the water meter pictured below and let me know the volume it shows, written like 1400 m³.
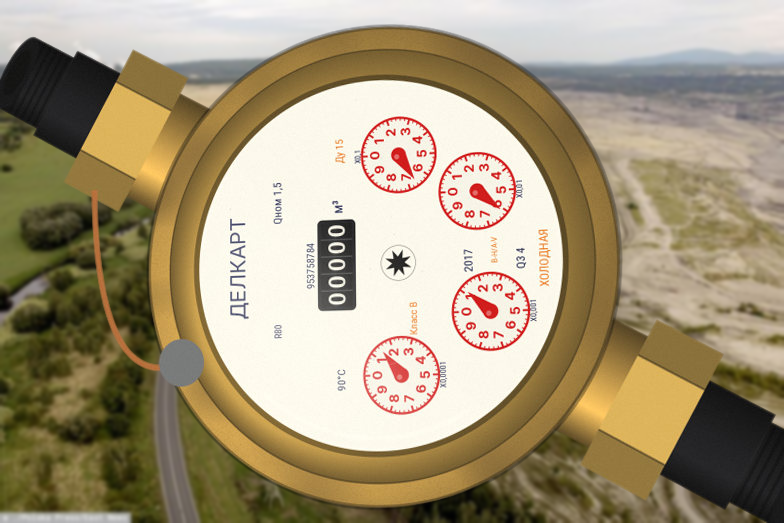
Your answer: 0.6611 m³
